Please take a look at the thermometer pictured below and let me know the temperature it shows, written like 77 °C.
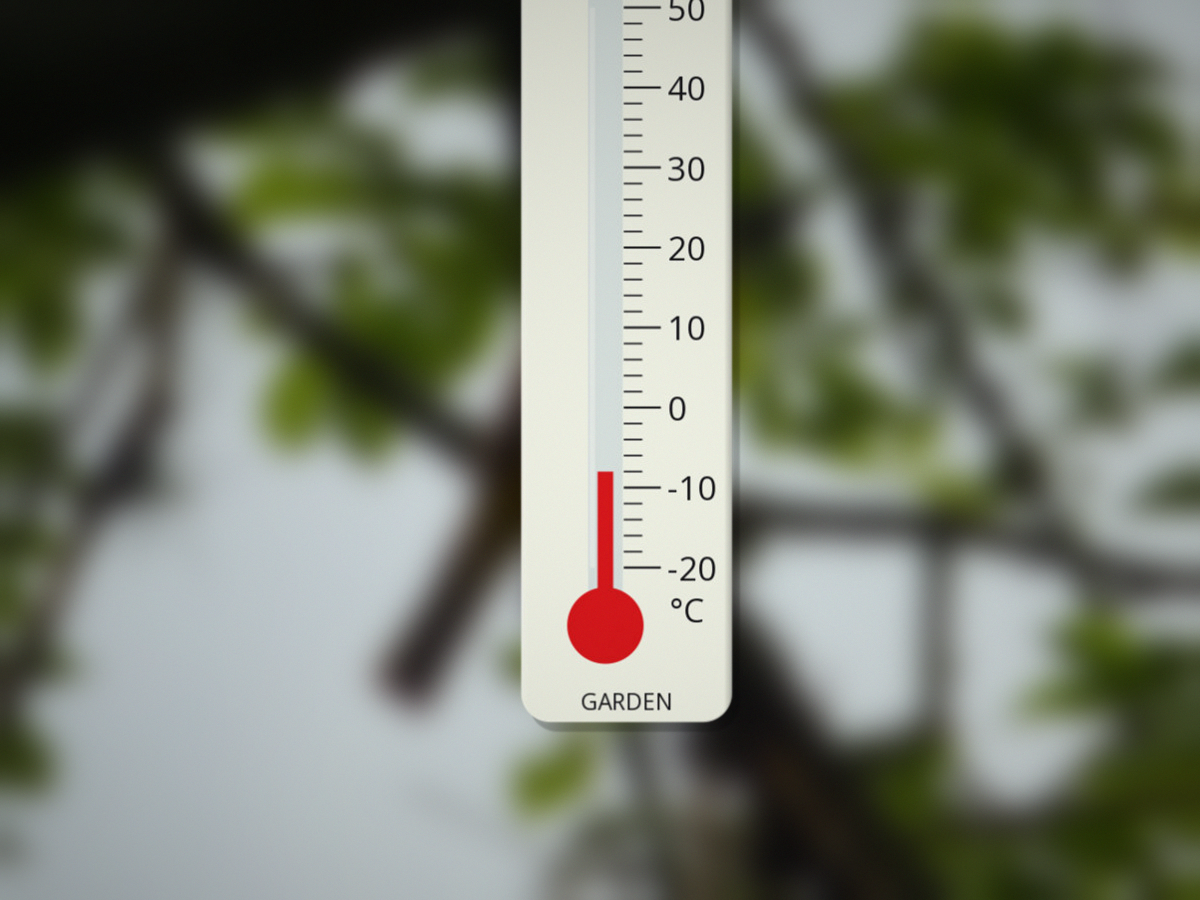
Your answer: -8 °C
